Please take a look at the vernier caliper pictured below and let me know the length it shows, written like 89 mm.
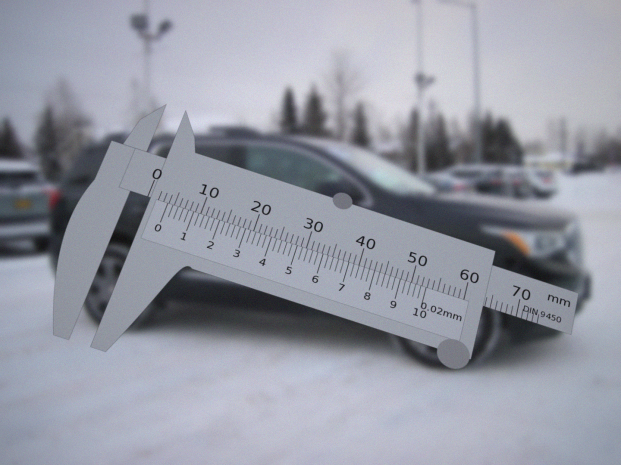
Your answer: 3.8 mm
